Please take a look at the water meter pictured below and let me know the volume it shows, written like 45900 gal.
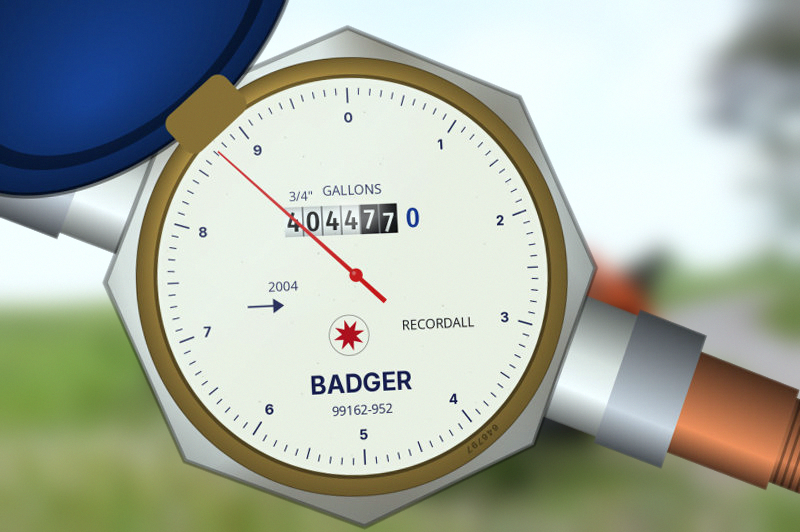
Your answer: 4044768.7 gal
